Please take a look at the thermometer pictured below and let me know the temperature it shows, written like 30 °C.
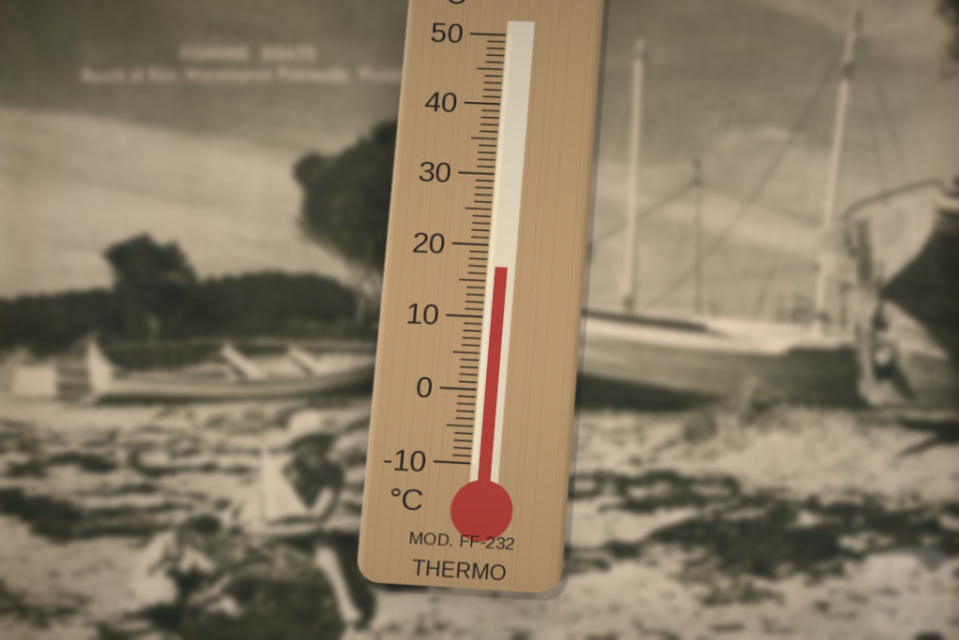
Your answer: 17 °C
